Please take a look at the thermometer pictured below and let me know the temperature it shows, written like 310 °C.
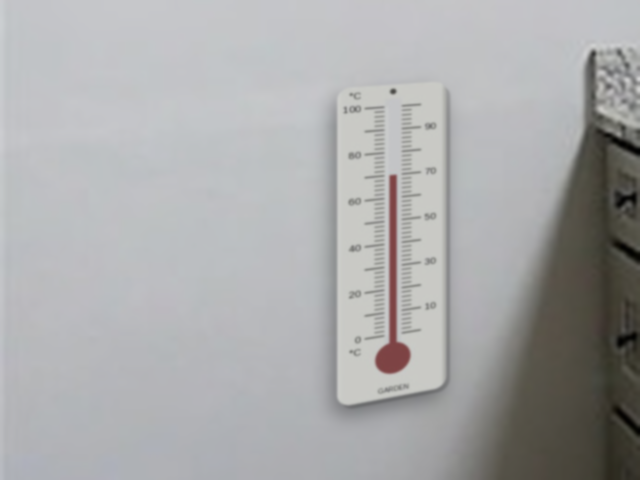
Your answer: 70 °C
